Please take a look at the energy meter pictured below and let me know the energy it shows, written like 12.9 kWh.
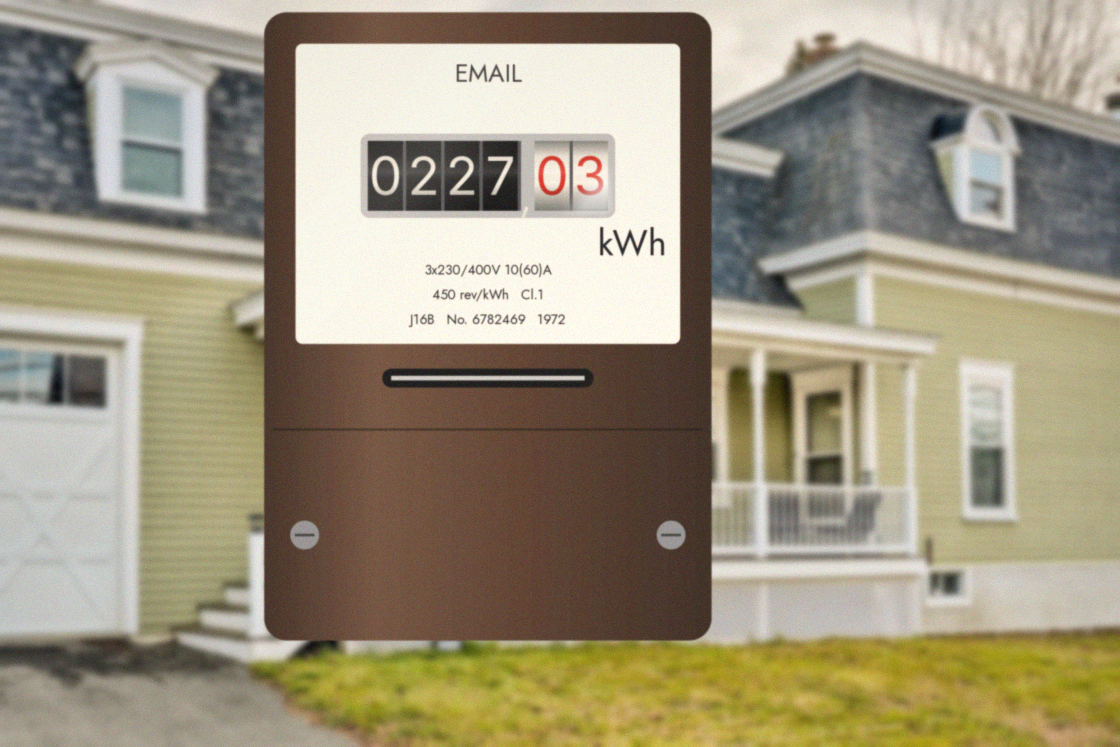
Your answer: 227.03 kWh
